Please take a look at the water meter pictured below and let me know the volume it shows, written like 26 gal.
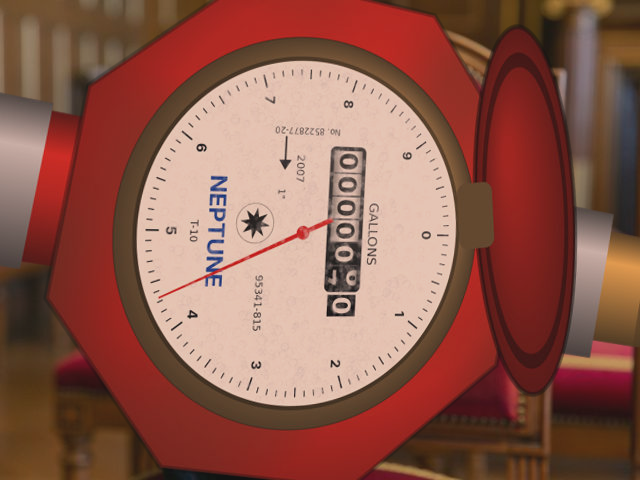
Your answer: 64.3 gal
